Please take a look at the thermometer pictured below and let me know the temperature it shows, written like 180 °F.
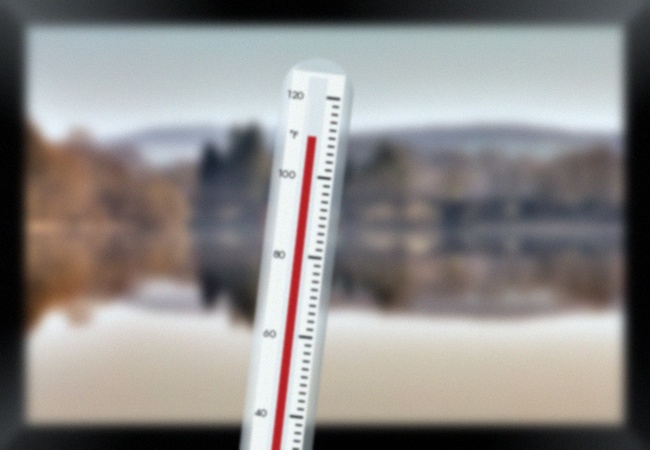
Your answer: 110 °F
